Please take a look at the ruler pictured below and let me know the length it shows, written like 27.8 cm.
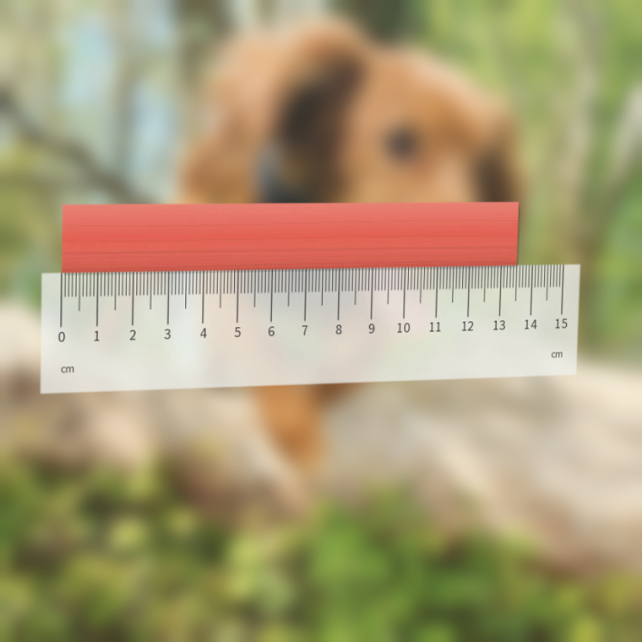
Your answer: 13.5 cm
